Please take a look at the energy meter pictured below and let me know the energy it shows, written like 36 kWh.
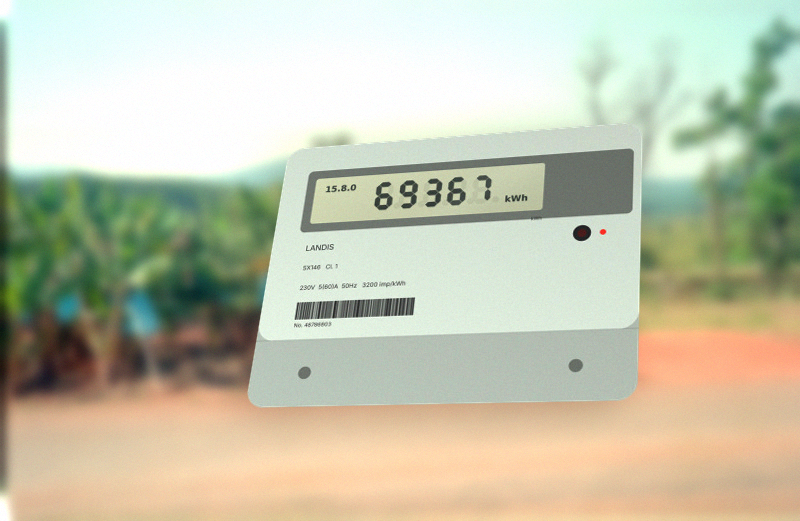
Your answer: 69367 kWh
